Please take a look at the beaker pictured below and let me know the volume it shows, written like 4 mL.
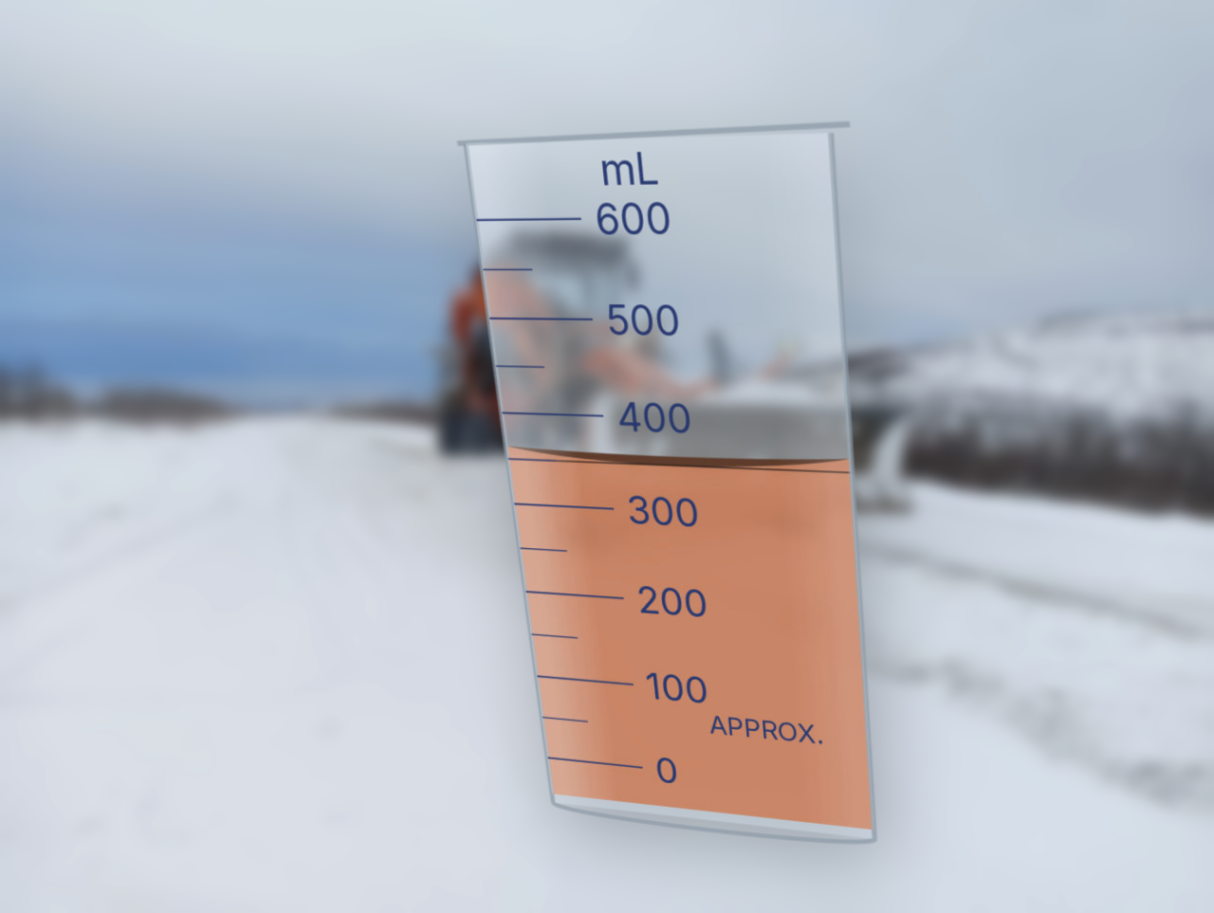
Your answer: 350 mL
